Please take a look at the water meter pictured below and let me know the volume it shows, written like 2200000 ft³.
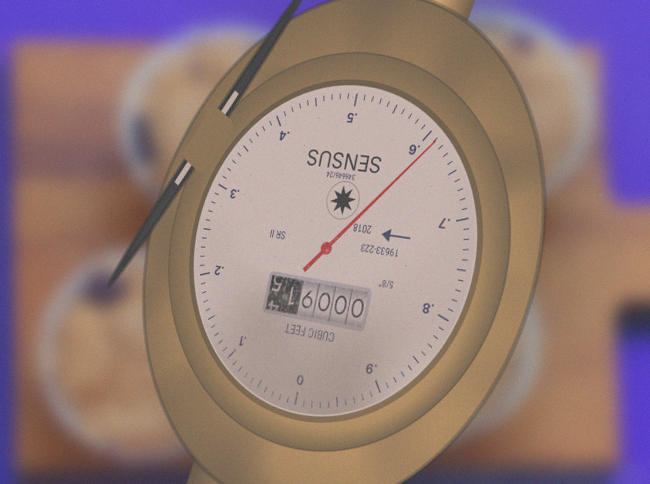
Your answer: 914.61 ft³
